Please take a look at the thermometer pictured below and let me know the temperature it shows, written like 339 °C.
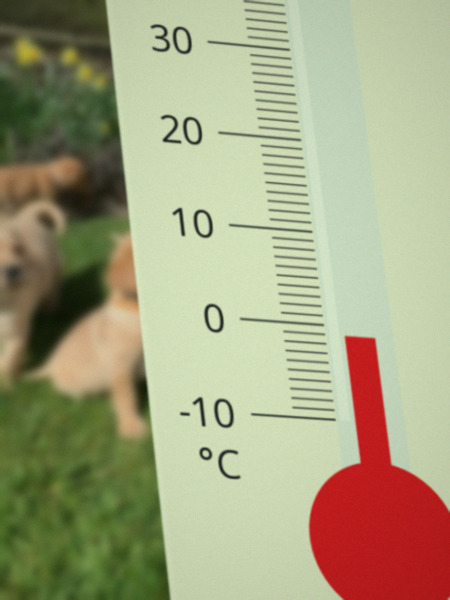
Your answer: -1 °C
